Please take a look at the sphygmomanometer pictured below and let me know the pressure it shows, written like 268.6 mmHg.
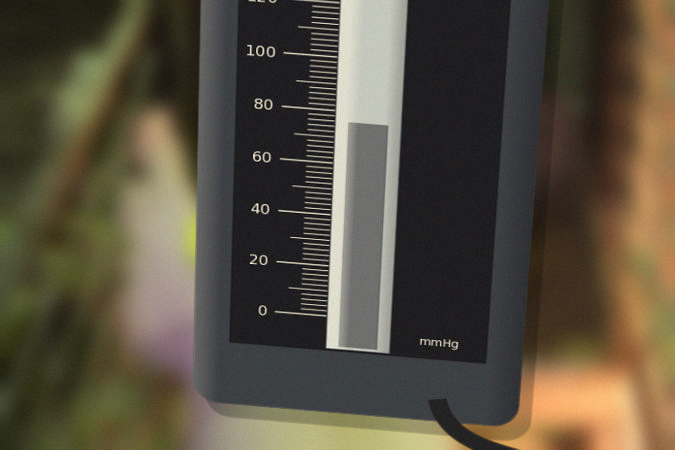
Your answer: 76 mmHg
